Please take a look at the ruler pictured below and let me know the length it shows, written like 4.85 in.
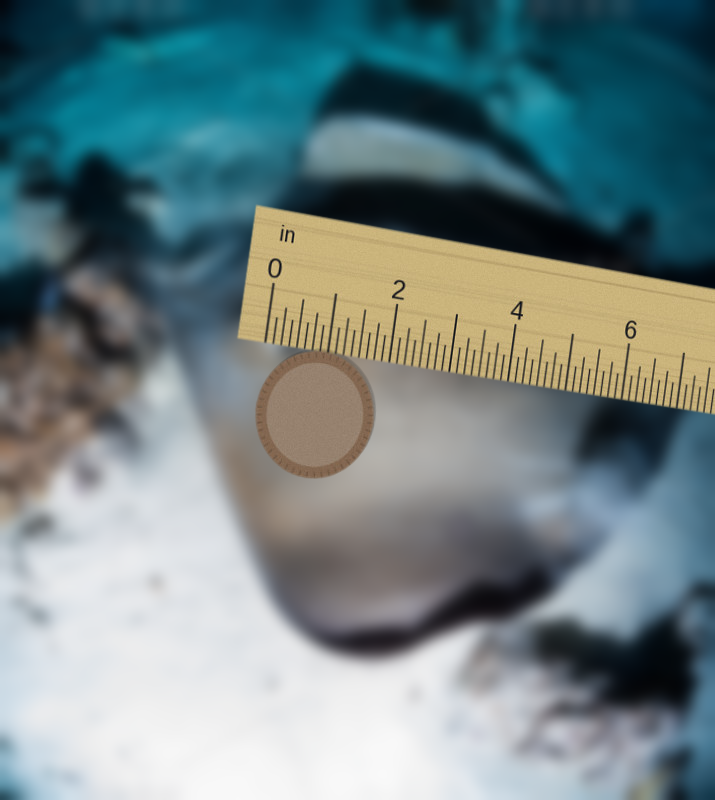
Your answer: 1.875 in
